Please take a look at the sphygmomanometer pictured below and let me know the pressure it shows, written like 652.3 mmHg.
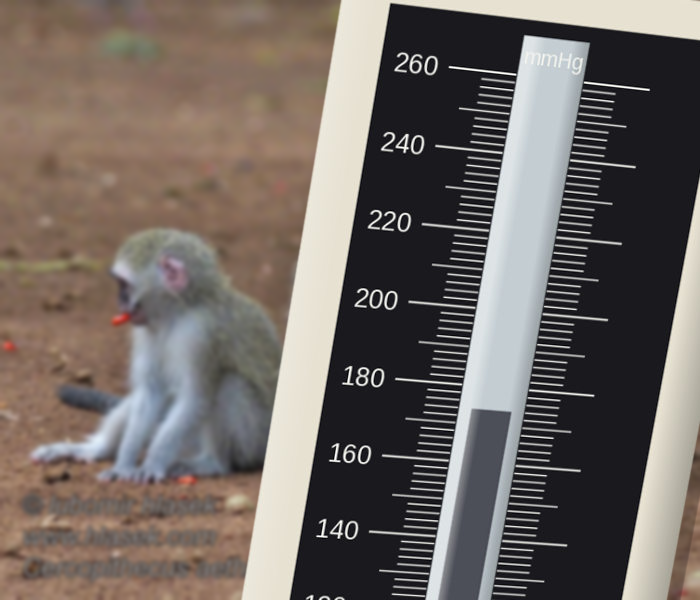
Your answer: 174 mmHg
